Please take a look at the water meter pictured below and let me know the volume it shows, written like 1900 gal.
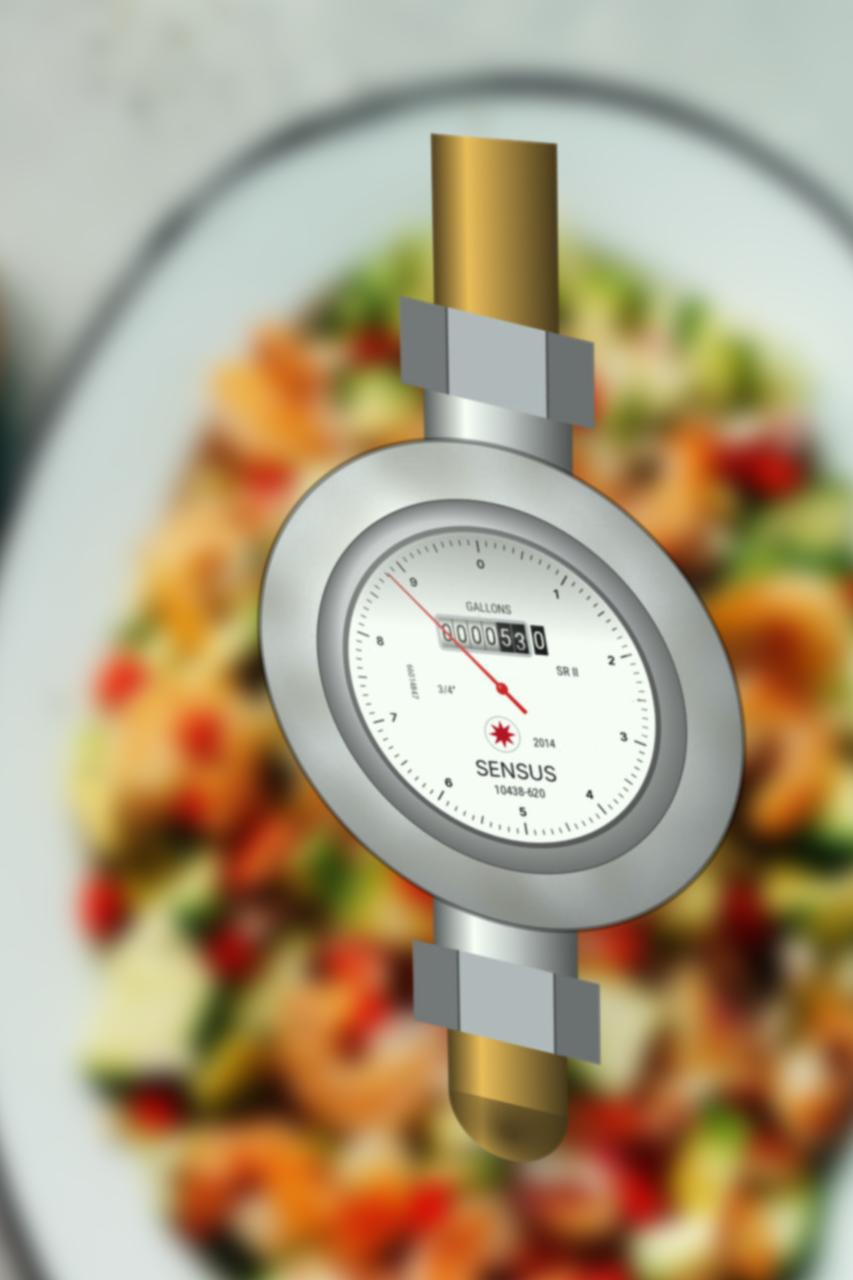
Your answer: 528.8 gal
